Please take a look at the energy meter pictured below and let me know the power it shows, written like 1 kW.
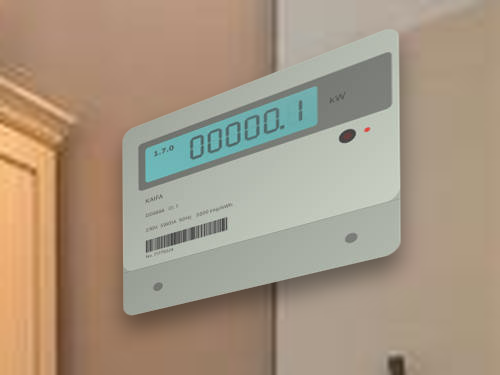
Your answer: 0.1 kW
